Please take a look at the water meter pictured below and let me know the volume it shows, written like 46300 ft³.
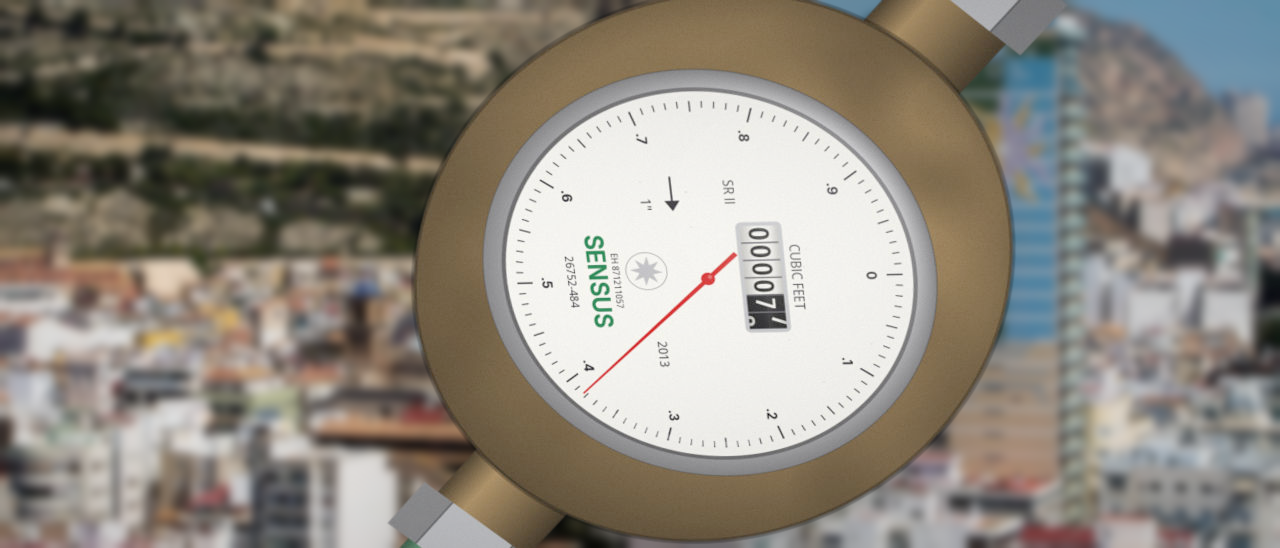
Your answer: 77.38 ft³
